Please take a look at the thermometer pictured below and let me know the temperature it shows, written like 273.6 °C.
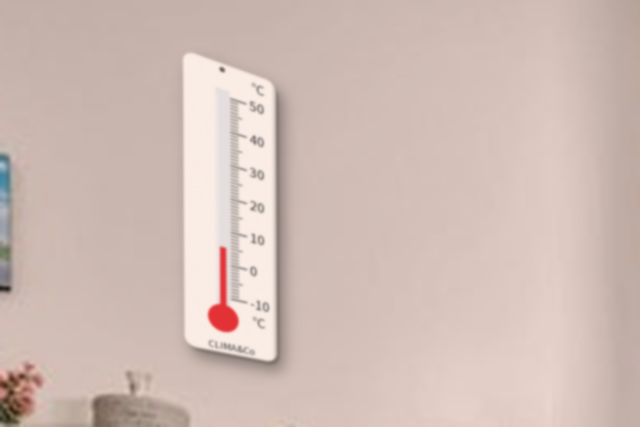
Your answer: 5 °C
